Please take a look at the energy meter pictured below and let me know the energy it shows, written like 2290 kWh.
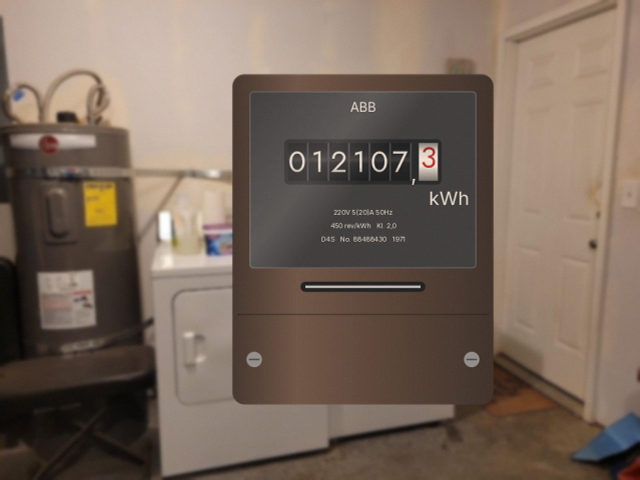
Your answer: 12107.3 kWh
